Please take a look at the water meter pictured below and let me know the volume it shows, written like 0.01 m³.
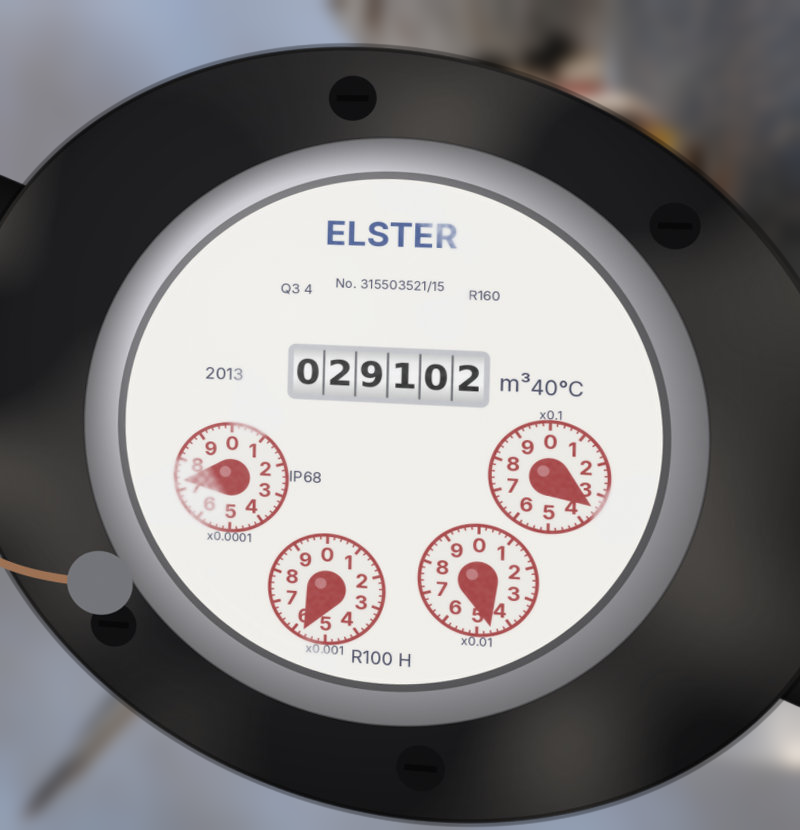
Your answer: 29102.3457 m³
